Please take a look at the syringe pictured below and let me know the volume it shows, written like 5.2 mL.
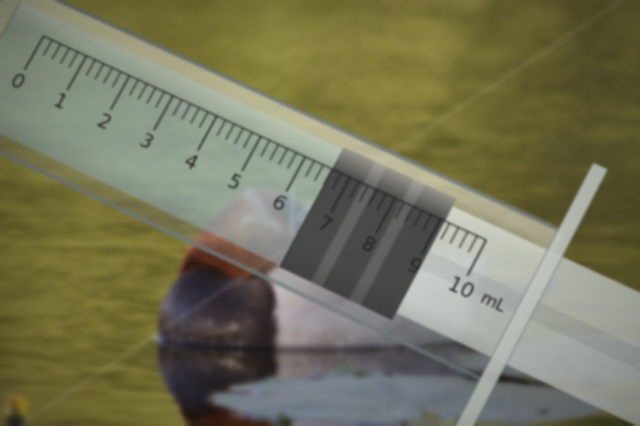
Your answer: 6.6 mL
